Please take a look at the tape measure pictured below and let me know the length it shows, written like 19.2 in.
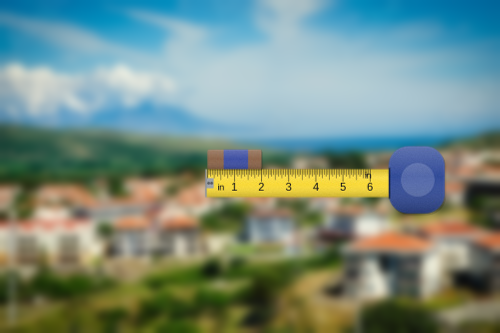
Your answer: 2 in
